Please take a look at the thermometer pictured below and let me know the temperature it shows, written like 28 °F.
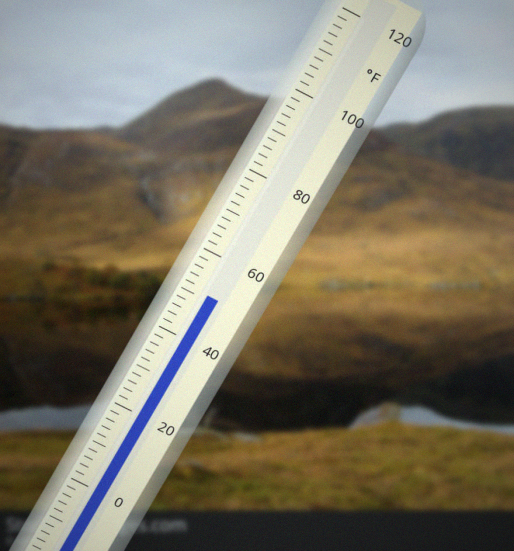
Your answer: 51 °F
